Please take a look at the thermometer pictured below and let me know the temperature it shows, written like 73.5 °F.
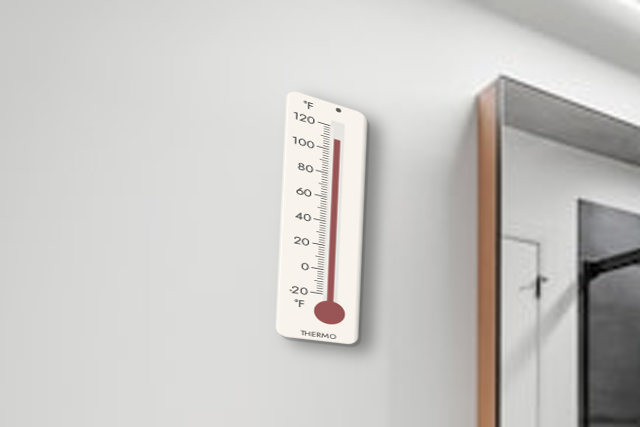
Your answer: 110 °F
